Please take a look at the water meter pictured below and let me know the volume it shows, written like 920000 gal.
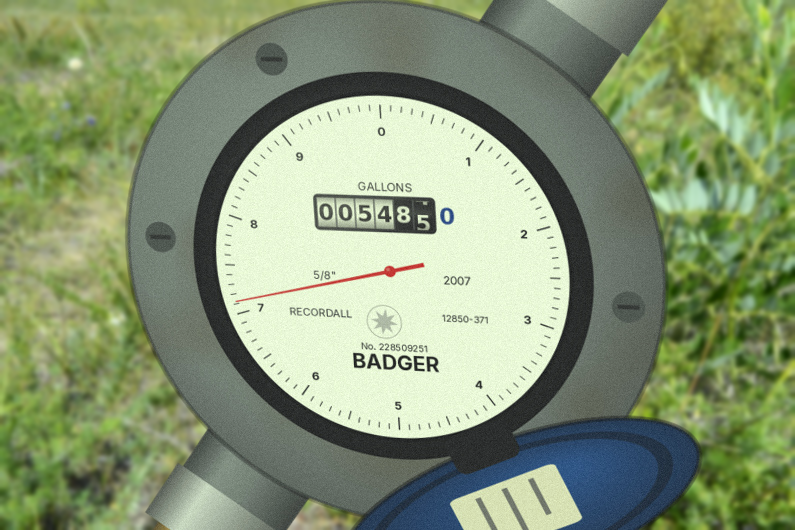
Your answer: 54847.1 gal
